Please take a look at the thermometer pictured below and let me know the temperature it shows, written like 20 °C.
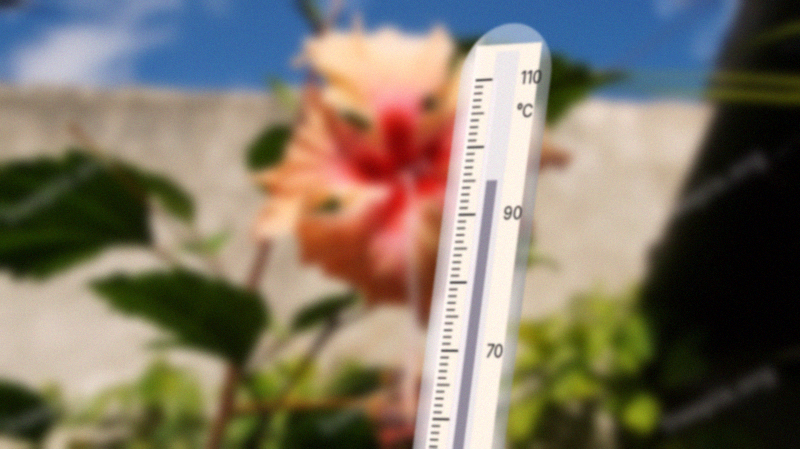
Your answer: 95 °C
